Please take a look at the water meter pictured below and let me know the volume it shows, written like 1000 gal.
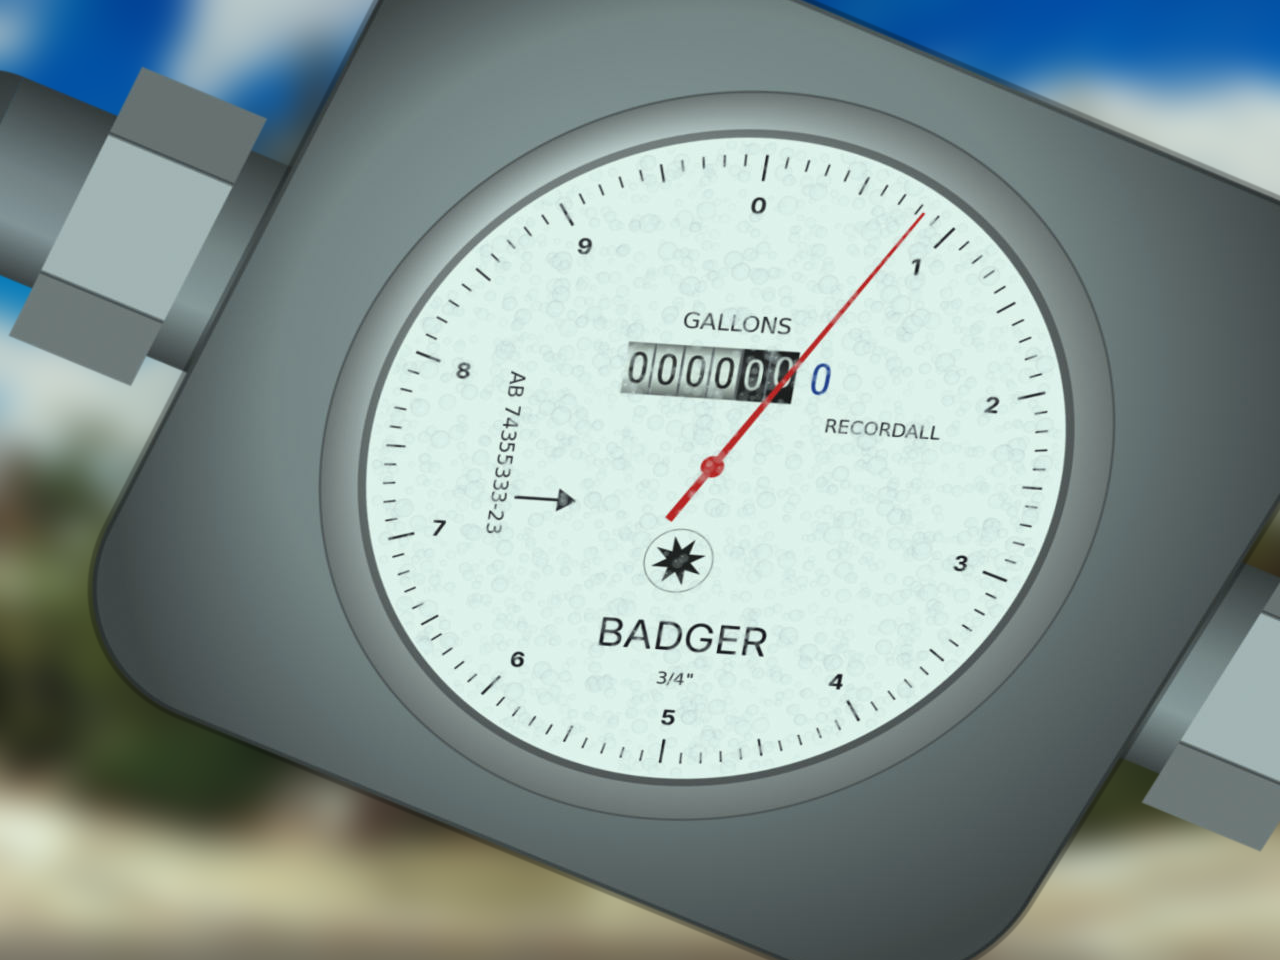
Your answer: 0.8 gal
